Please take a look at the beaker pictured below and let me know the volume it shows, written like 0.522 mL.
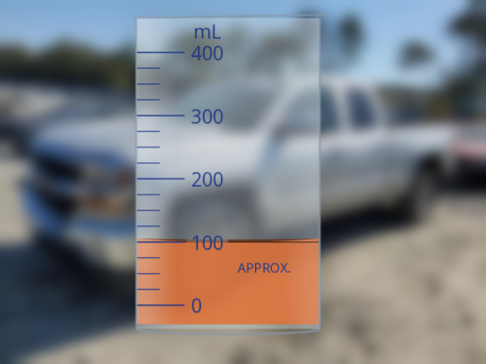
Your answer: 100 mL
